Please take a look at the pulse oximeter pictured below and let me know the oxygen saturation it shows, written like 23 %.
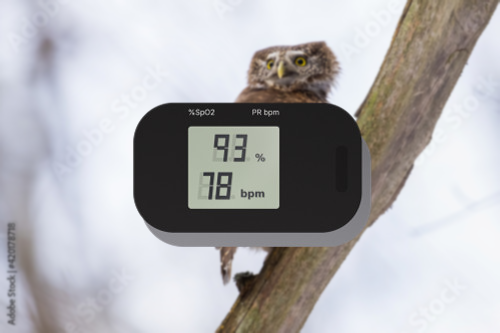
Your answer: 93 %
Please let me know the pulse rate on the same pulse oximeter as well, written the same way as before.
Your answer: 78 bpm
